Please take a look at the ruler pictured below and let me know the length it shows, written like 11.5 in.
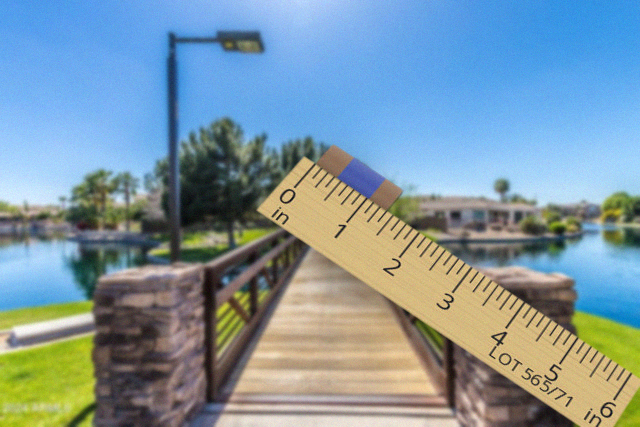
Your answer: 1.375 in
